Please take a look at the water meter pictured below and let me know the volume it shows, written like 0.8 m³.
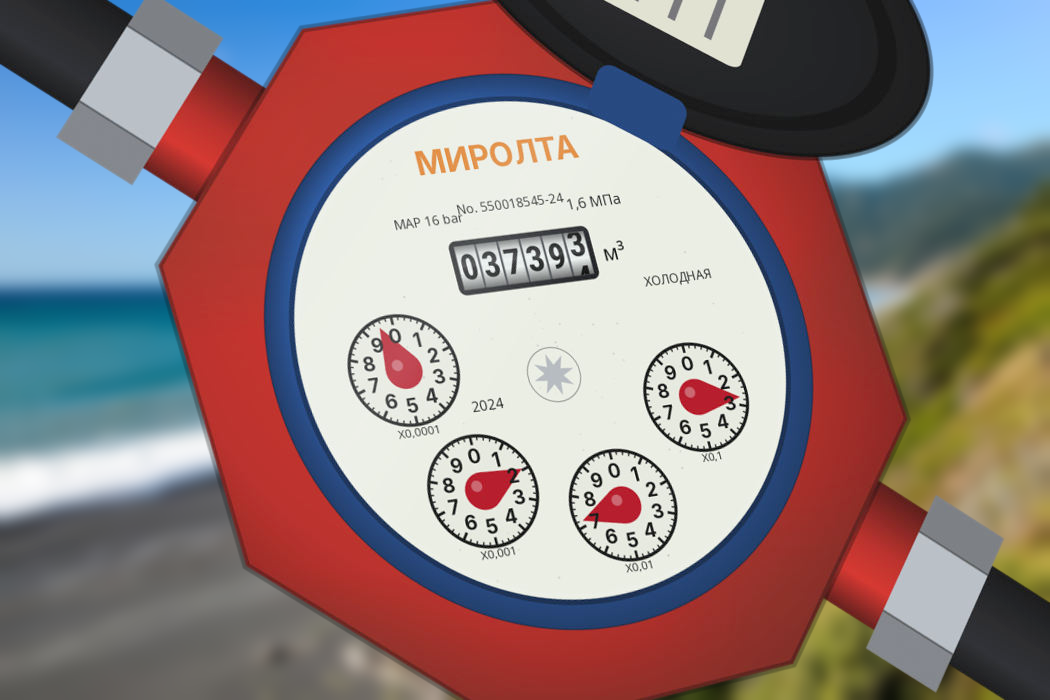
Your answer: 37393.2719 m³
